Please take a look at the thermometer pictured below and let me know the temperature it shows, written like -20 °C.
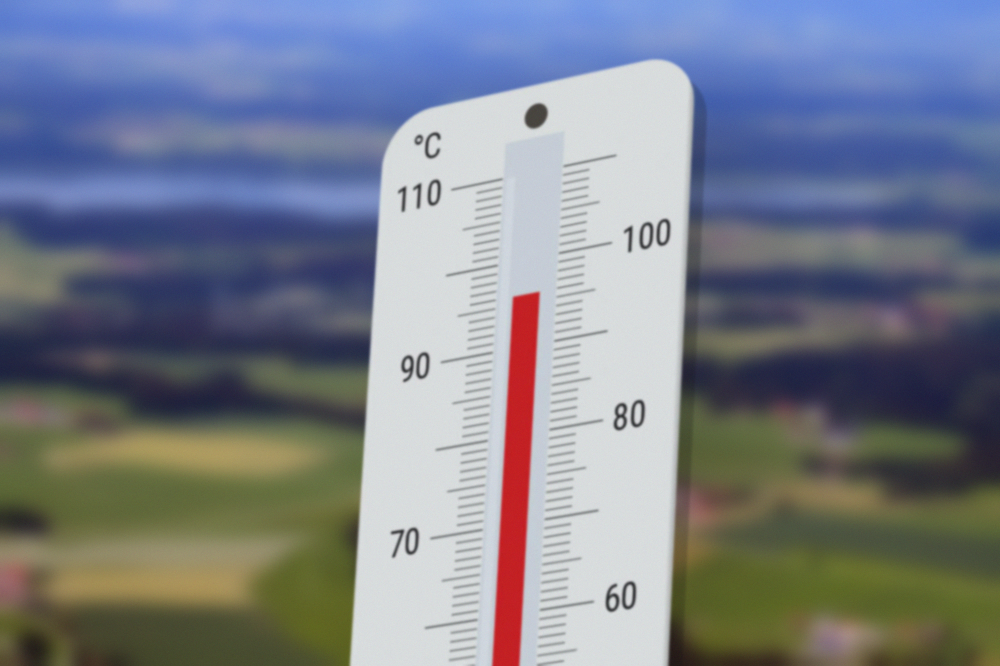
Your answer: 96 °C
